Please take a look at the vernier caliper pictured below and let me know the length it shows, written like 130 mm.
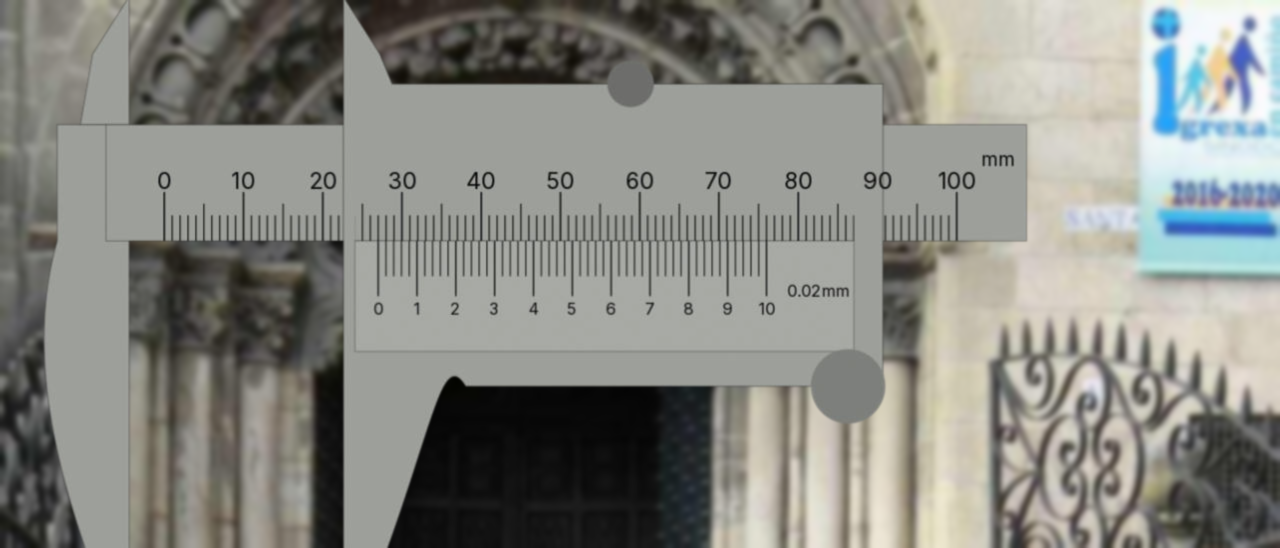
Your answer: 27.0 mm
